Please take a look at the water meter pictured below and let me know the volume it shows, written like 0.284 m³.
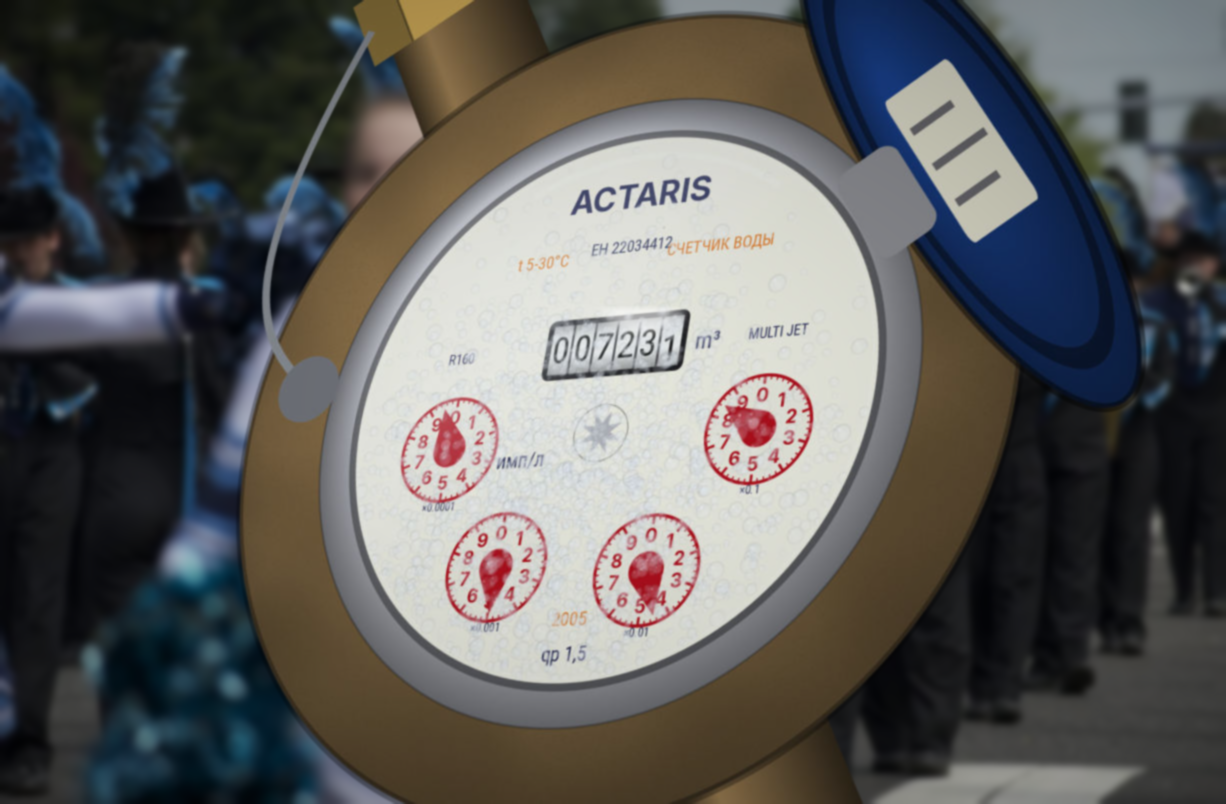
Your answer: 7230.8449 m³
